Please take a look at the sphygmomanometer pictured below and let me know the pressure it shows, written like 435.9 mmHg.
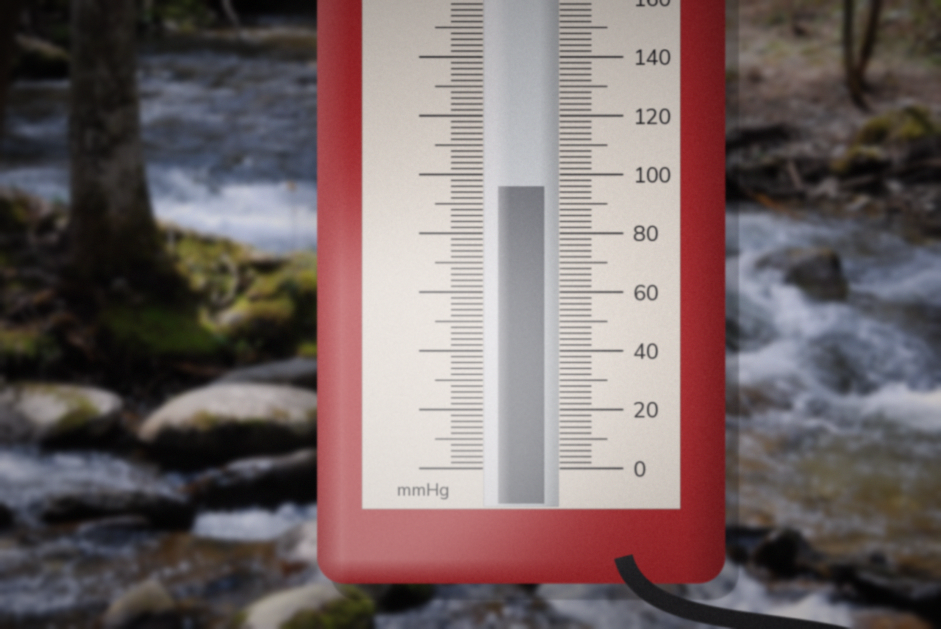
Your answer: 96 mmHg
